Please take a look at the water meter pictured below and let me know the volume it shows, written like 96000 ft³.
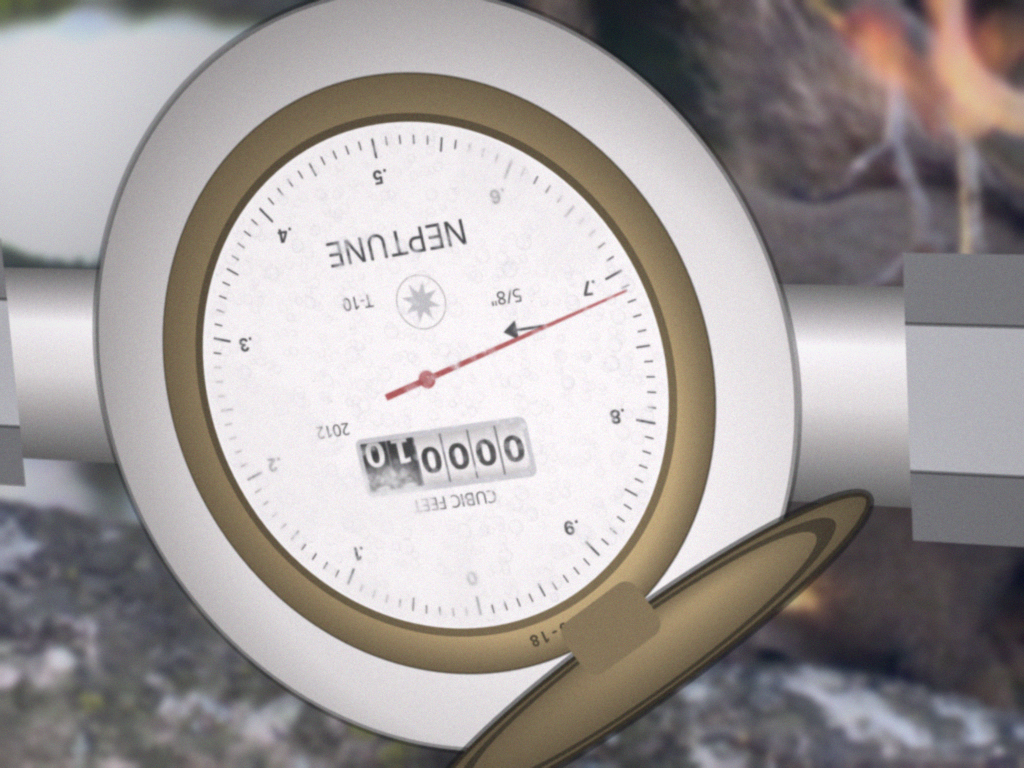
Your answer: 9.71 ft³
